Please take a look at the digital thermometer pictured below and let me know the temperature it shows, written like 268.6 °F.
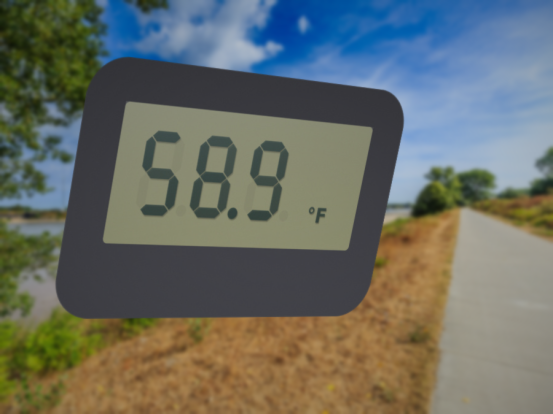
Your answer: 58.9 °F
